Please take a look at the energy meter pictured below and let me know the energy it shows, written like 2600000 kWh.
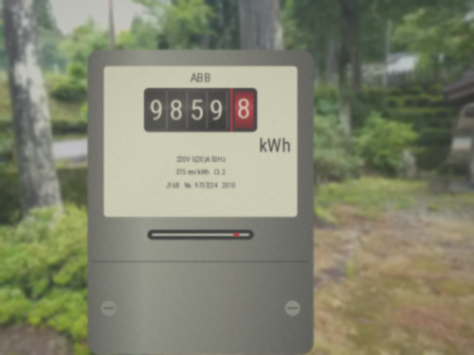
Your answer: 9859.8 kWh
